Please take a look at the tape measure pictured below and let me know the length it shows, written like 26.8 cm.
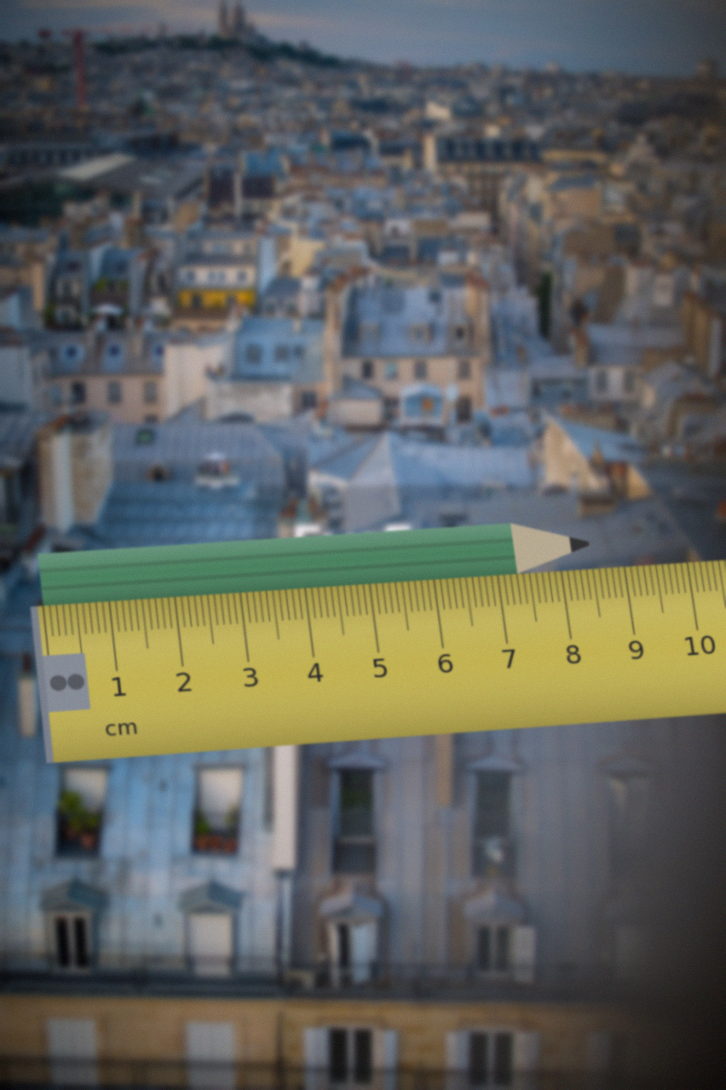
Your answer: 8.5 cm
